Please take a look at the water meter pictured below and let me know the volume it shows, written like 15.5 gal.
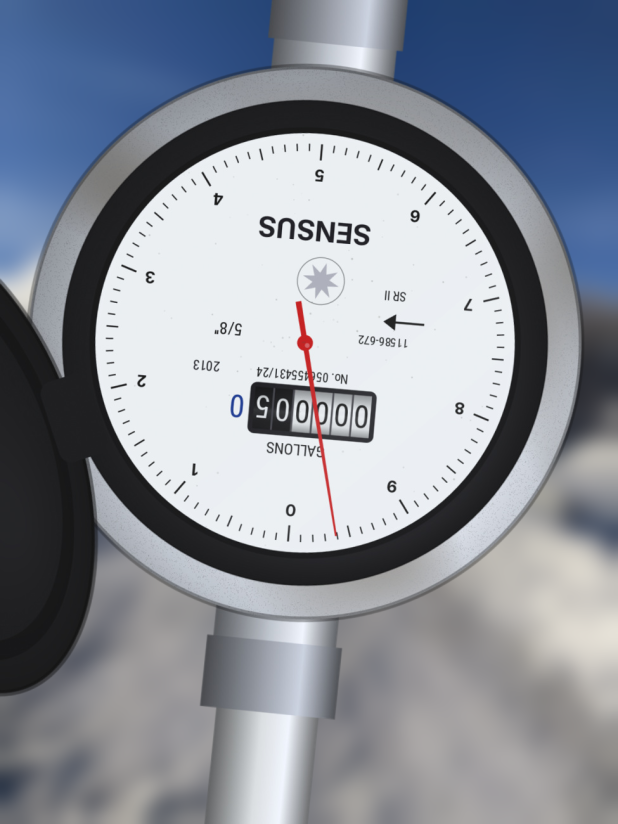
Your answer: 49.6 gal
